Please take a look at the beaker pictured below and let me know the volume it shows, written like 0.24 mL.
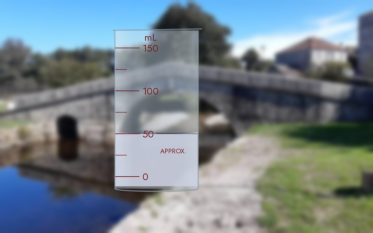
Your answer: 50 mL
